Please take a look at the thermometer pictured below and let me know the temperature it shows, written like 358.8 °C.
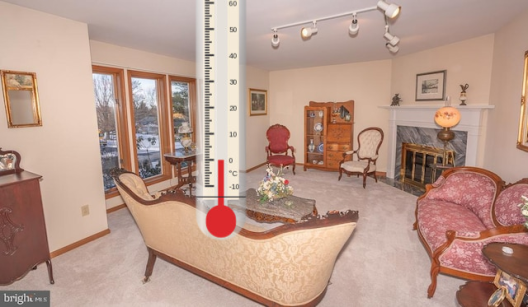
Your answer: 0 °C
